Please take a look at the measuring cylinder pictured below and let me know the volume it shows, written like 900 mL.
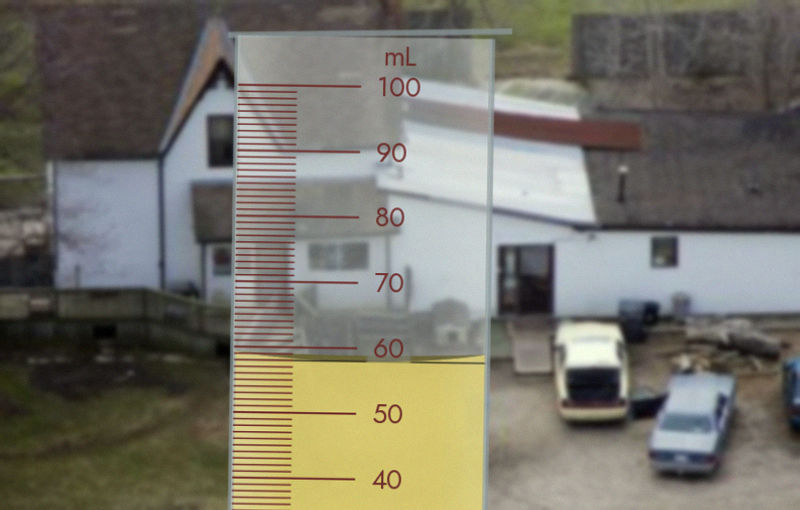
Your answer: 58 mL
